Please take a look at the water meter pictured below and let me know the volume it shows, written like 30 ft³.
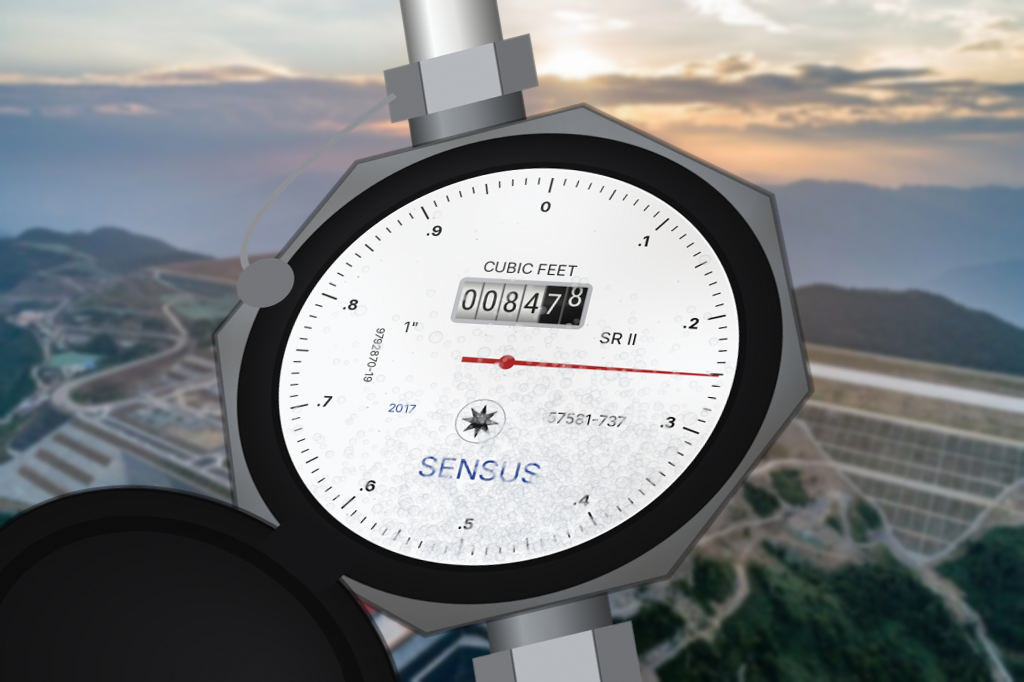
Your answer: 8478.25 ft³
